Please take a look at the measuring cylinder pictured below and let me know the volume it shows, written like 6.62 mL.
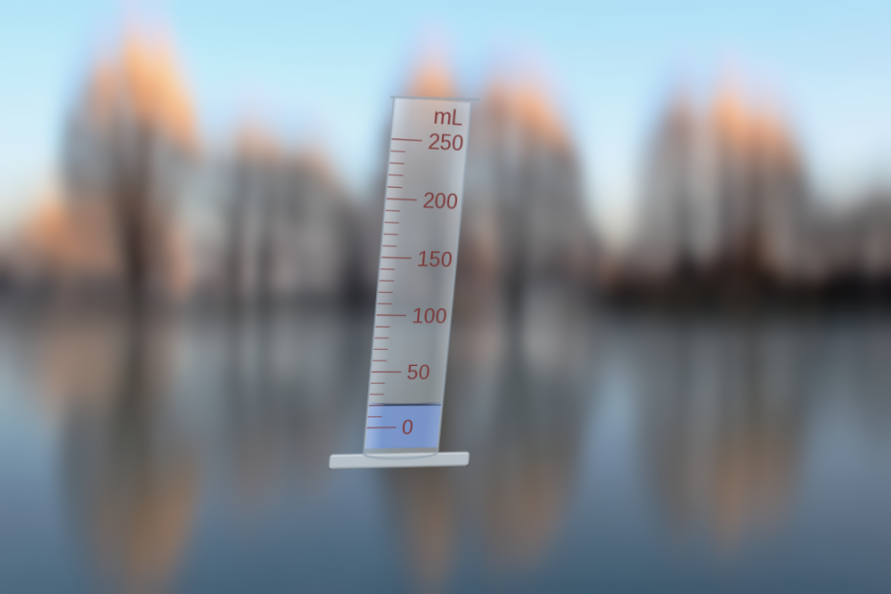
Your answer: 20 mL
